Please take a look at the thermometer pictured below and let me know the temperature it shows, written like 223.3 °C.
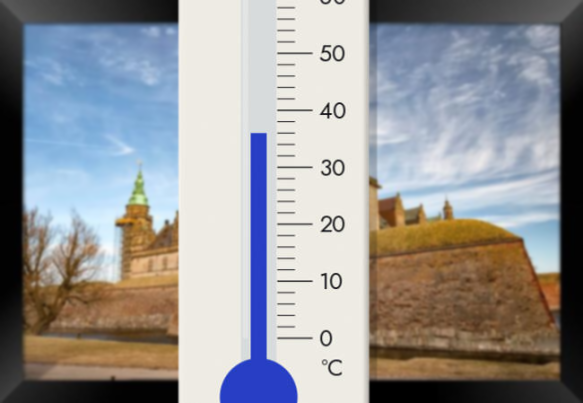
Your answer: 36 °C
